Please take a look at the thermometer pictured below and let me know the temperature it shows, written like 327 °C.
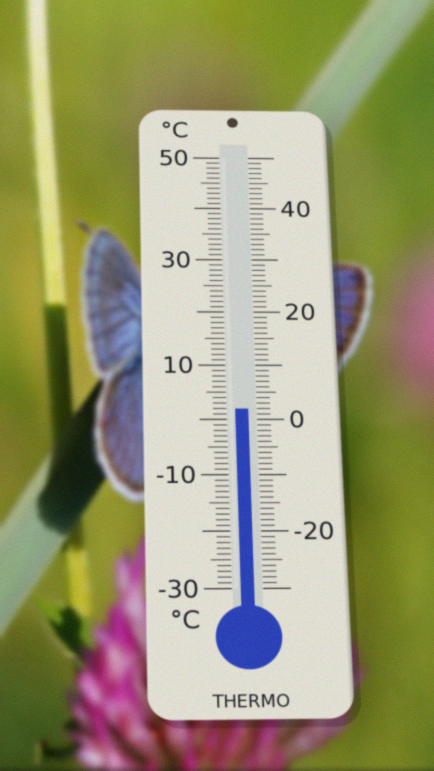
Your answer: 2 °C
